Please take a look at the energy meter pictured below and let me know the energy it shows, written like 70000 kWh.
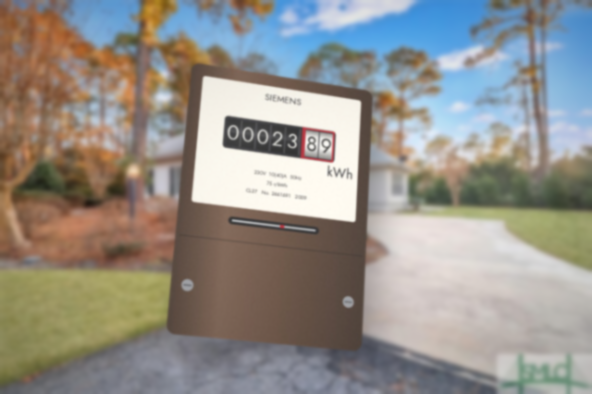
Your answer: 23.89 kWh
